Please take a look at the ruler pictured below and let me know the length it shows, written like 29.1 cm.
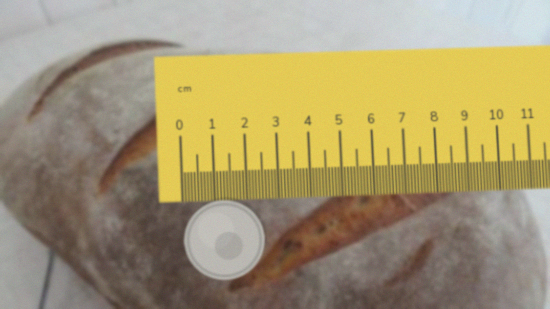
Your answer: 2.5 cm
